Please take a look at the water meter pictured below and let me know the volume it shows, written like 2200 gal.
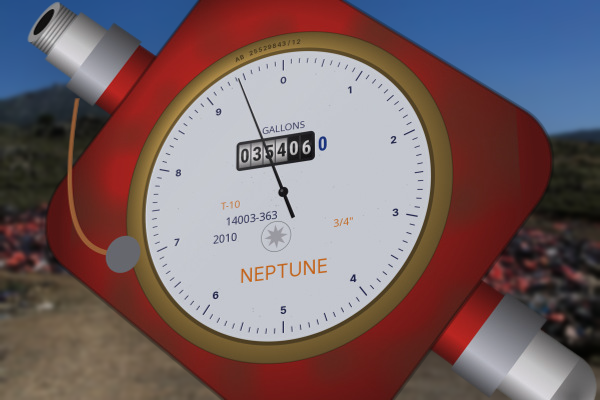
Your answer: 354059.4 gal
